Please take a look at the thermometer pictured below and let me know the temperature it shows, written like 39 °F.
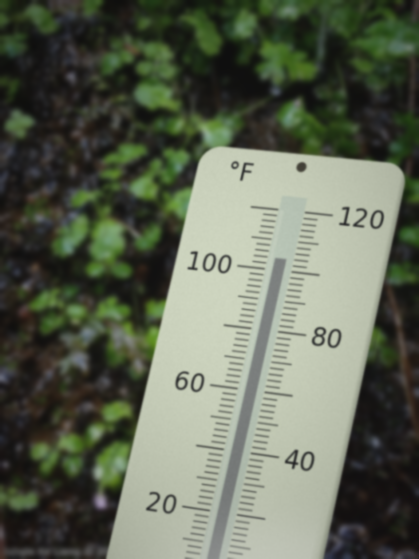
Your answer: 104 °F
